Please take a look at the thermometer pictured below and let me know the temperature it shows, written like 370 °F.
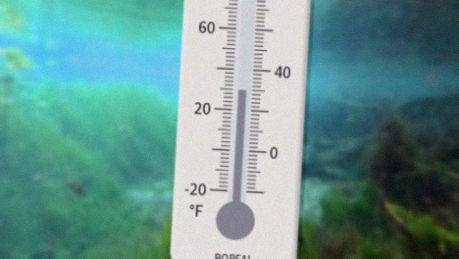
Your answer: 30 °F
